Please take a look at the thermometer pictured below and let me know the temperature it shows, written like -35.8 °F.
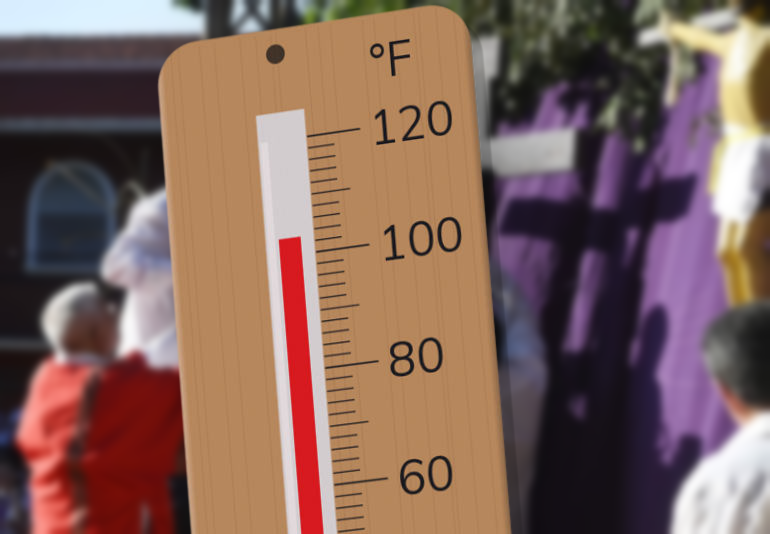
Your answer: 103 °F
